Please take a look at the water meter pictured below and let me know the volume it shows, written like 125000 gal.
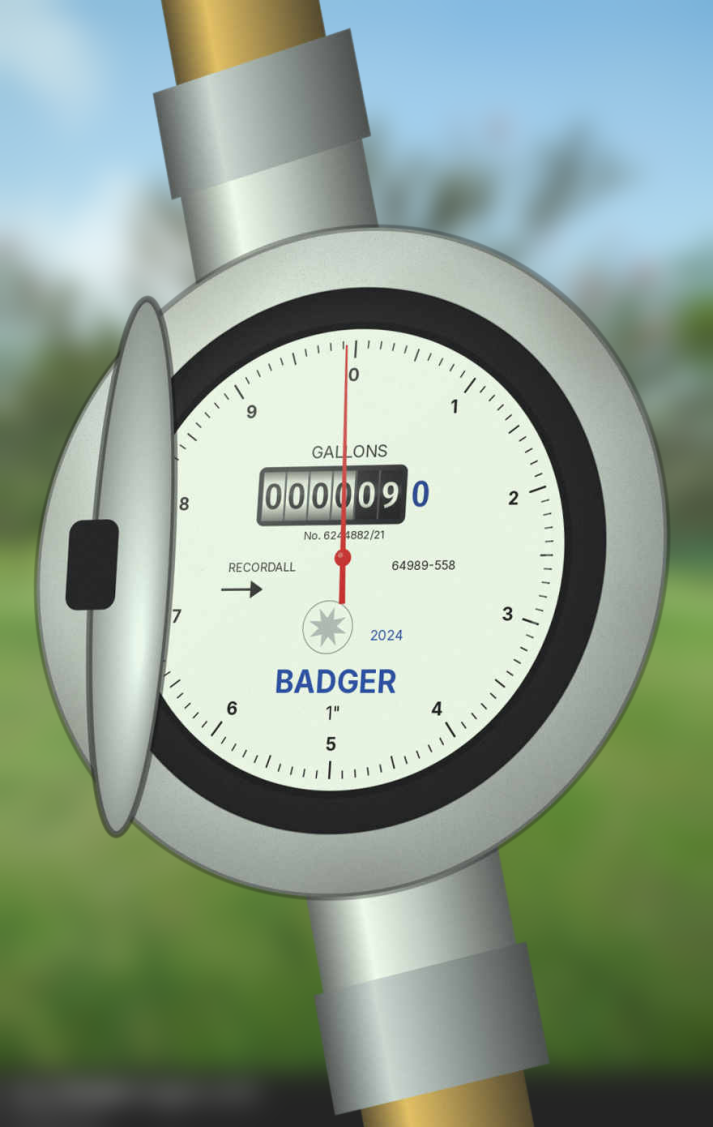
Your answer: 89.9 gal
